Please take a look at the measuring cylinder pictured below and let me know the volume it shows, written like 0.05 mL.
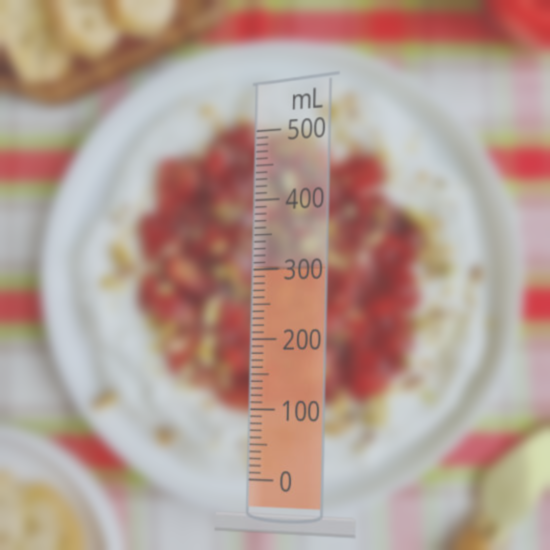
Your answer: 300 mL
